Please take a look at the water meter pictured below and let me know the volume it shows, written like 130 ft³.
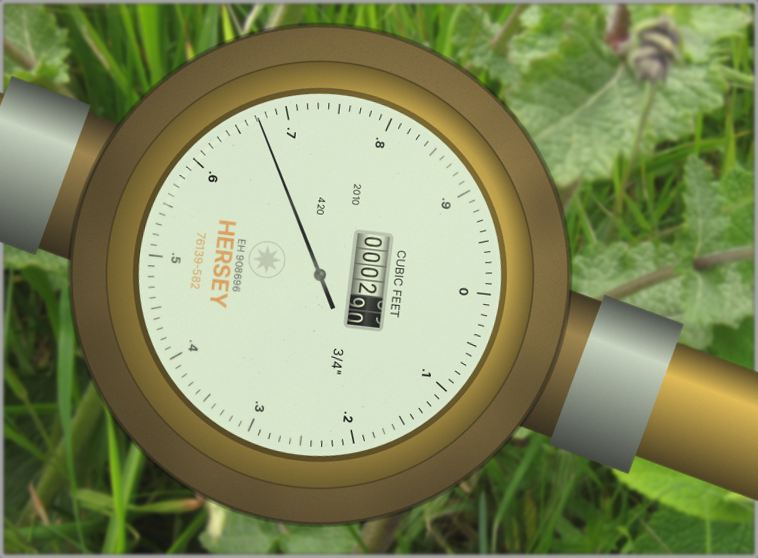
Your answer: 289.67 ft³
